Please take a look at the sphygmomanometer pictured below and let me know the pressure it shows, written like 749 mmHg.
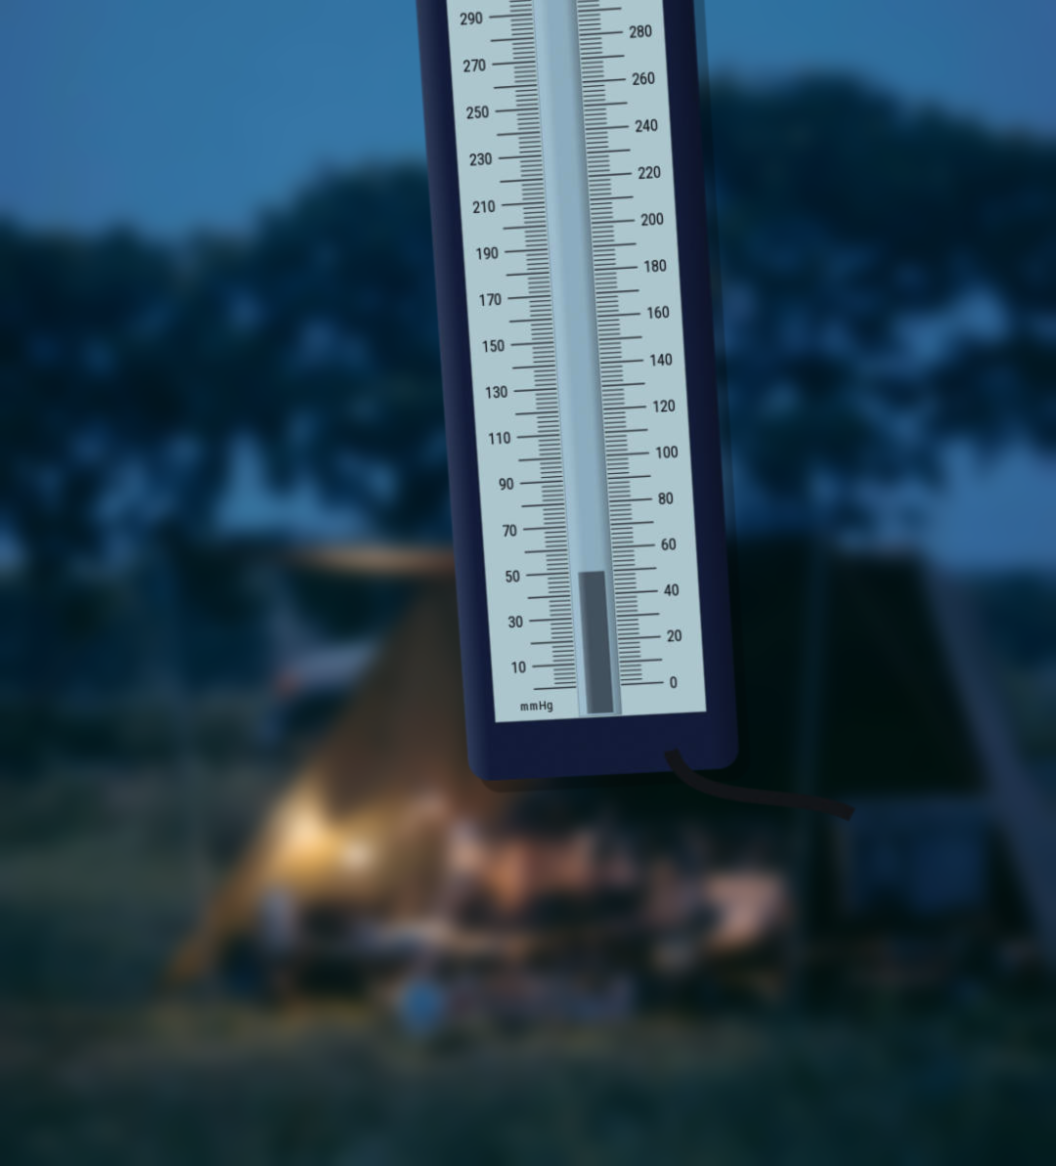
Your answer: 50 mmHg
